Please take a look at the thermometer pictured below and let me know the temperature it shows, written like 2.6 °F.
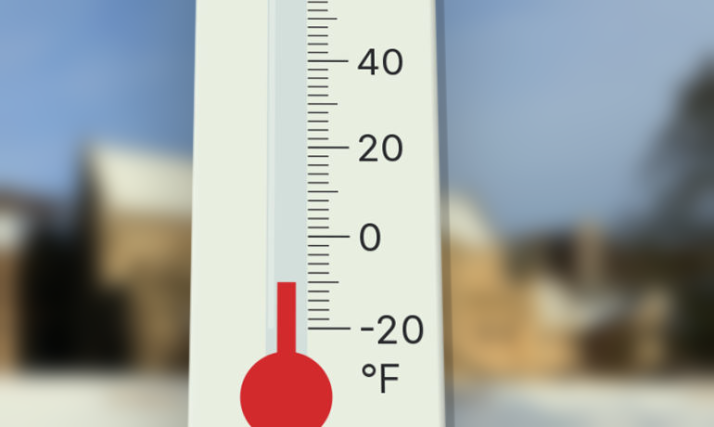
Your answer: -10 °F
